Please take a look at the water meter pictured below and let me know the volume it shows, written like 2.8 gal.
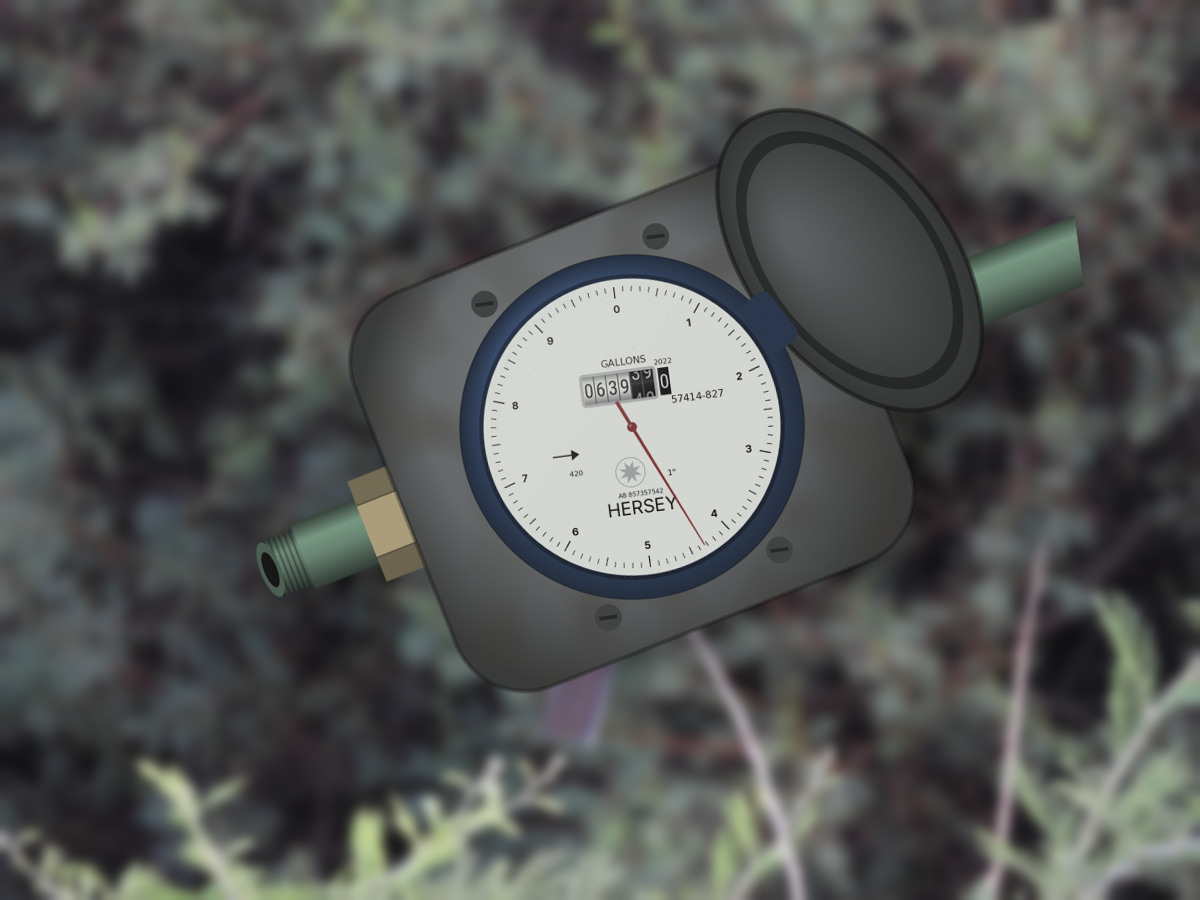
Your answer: 639394.3 gal
